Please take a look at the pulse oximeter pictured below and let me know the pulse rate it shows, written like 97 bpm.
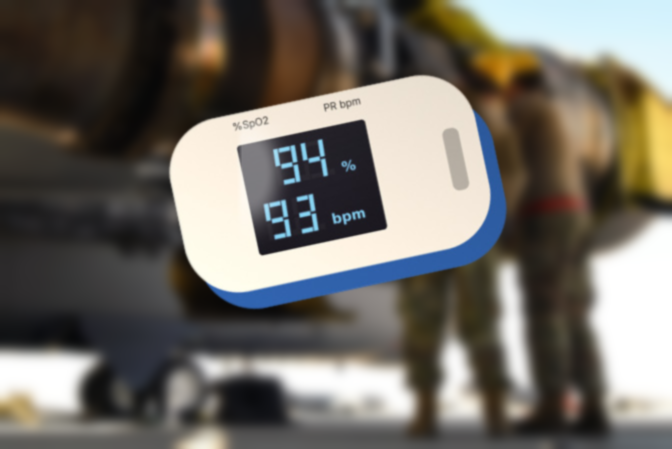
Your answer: 93 bpm
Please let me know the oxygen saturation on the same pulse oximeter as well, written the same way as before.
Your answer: 94 %
